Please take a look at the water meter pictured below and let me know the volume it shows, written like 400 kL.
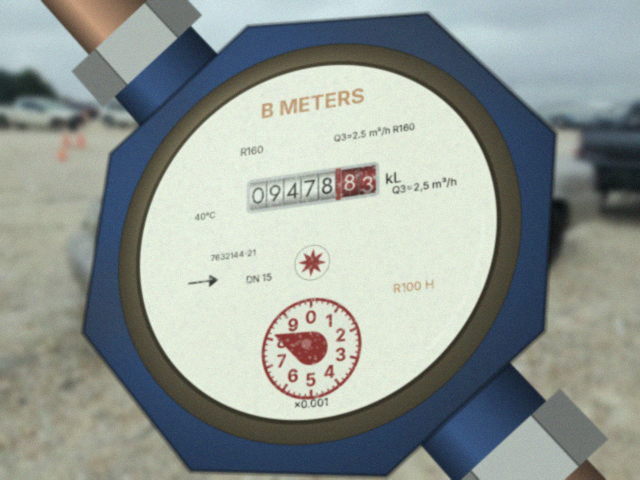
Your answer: 9478.828 kL
